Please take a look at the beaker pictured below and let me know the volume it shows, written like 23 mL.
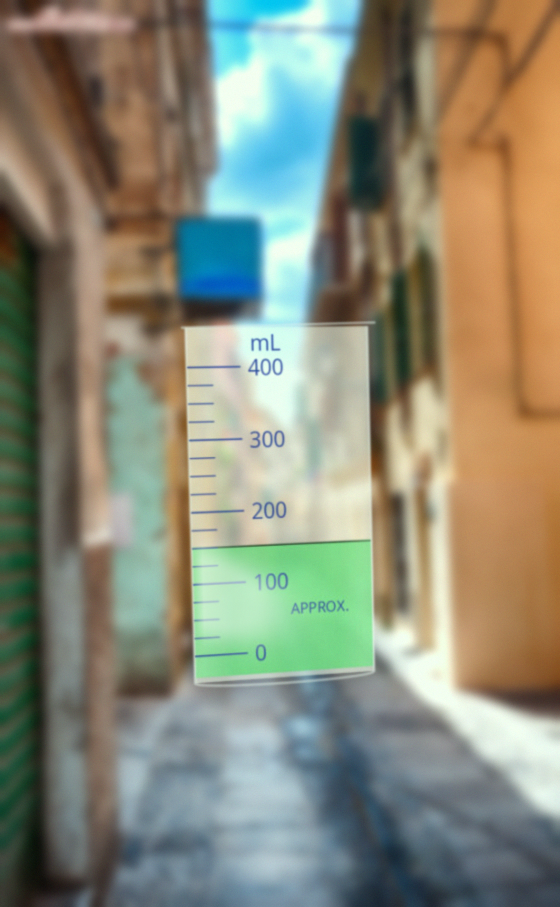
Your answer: 150 mL
